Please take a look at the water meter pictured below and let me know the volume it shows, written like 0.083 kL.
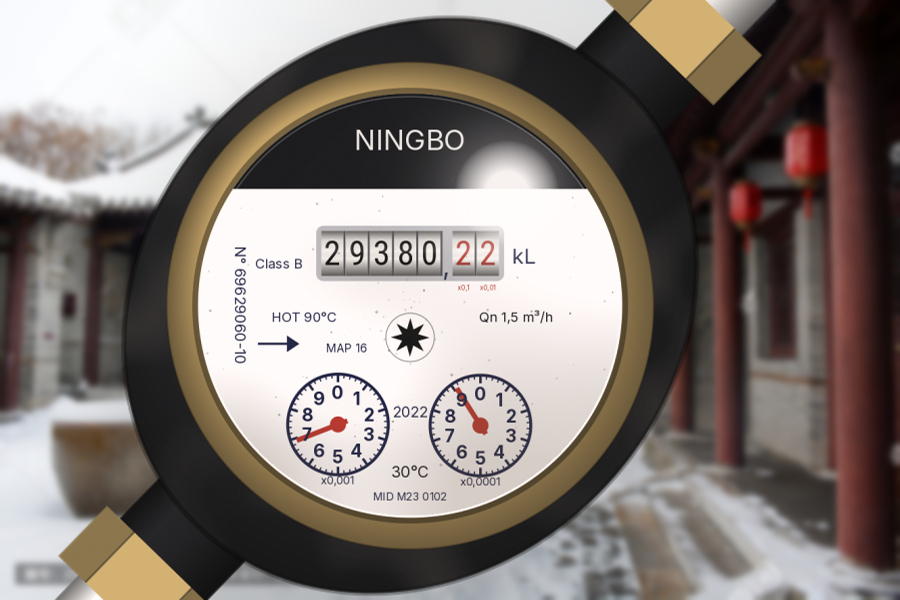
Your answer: 29380.2269 kL
